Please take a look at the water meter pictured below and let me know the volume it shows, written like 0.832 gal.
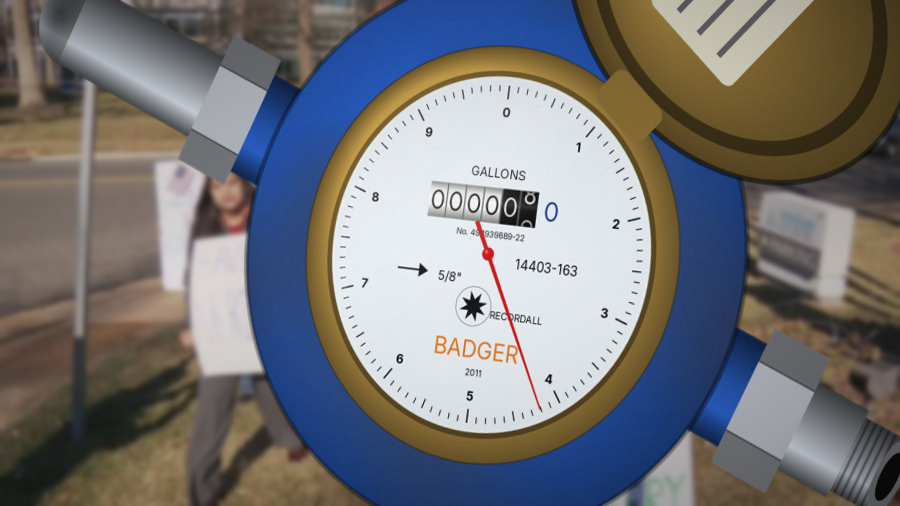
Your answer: 84.2 gal
